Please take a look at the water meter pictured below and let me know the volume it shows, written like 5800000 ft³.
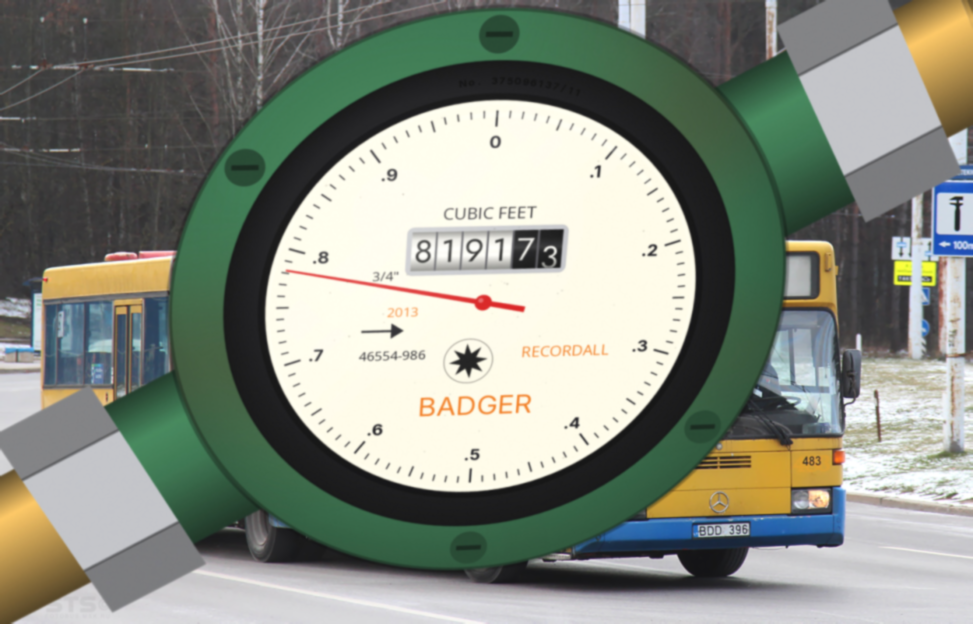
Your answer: 819172.78 ft³
